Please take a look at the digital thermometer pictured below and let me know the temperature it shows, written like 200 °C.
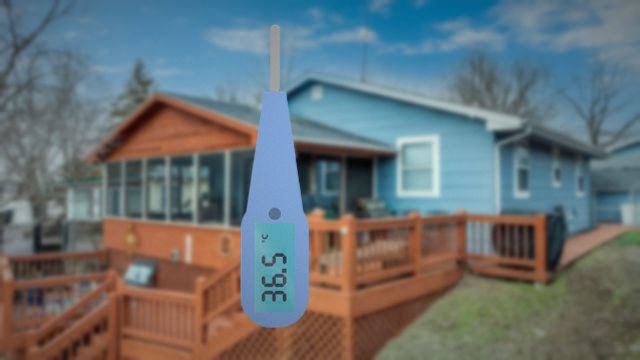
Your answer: 36.5 °C
